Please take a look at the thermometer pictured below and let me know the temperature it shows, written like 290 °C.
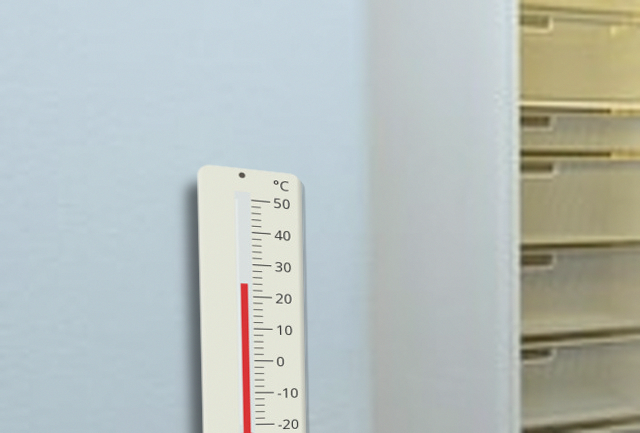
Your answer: 24 °C
